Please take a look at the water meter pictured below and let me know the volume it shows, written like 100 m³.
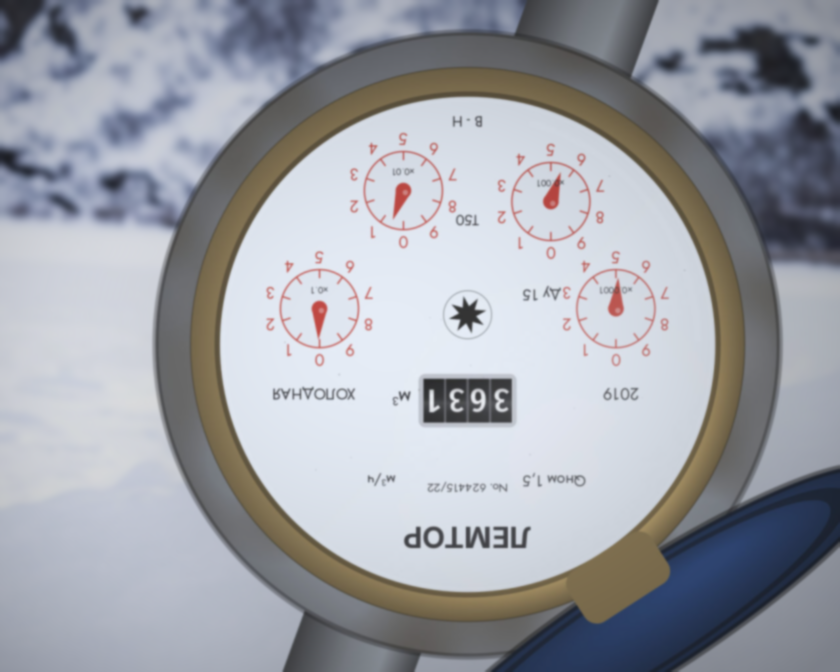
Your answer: 3631.0055 m³
